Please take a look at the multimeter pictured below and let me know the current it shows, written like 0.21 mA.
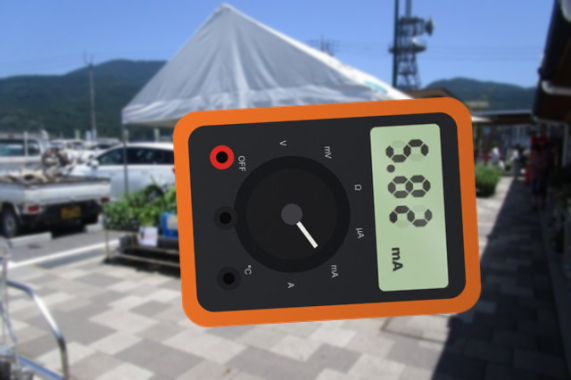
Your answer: 5.82 mA
